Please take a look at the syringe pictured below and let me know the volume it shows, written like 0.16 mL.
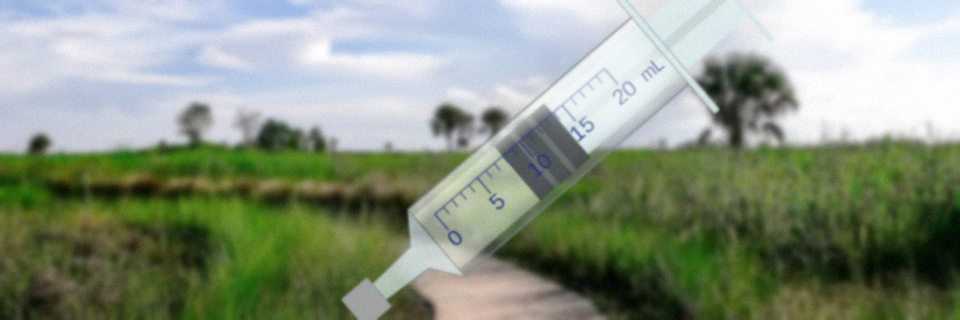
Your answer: 8 mL
